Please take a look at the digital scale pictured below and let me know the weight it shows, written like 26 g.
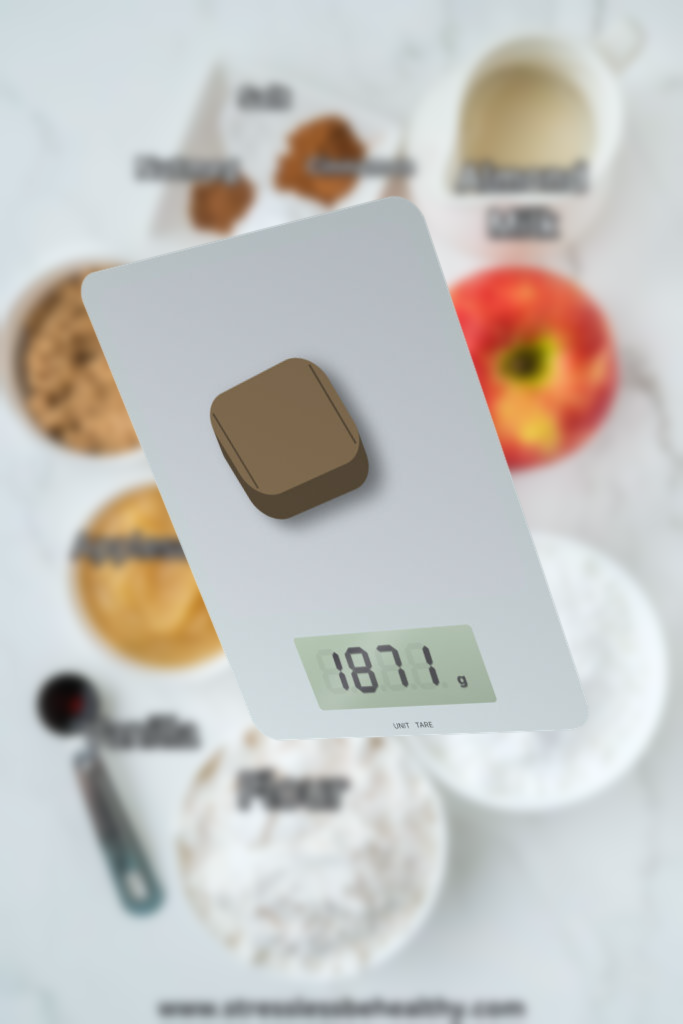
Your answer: 1871 g
